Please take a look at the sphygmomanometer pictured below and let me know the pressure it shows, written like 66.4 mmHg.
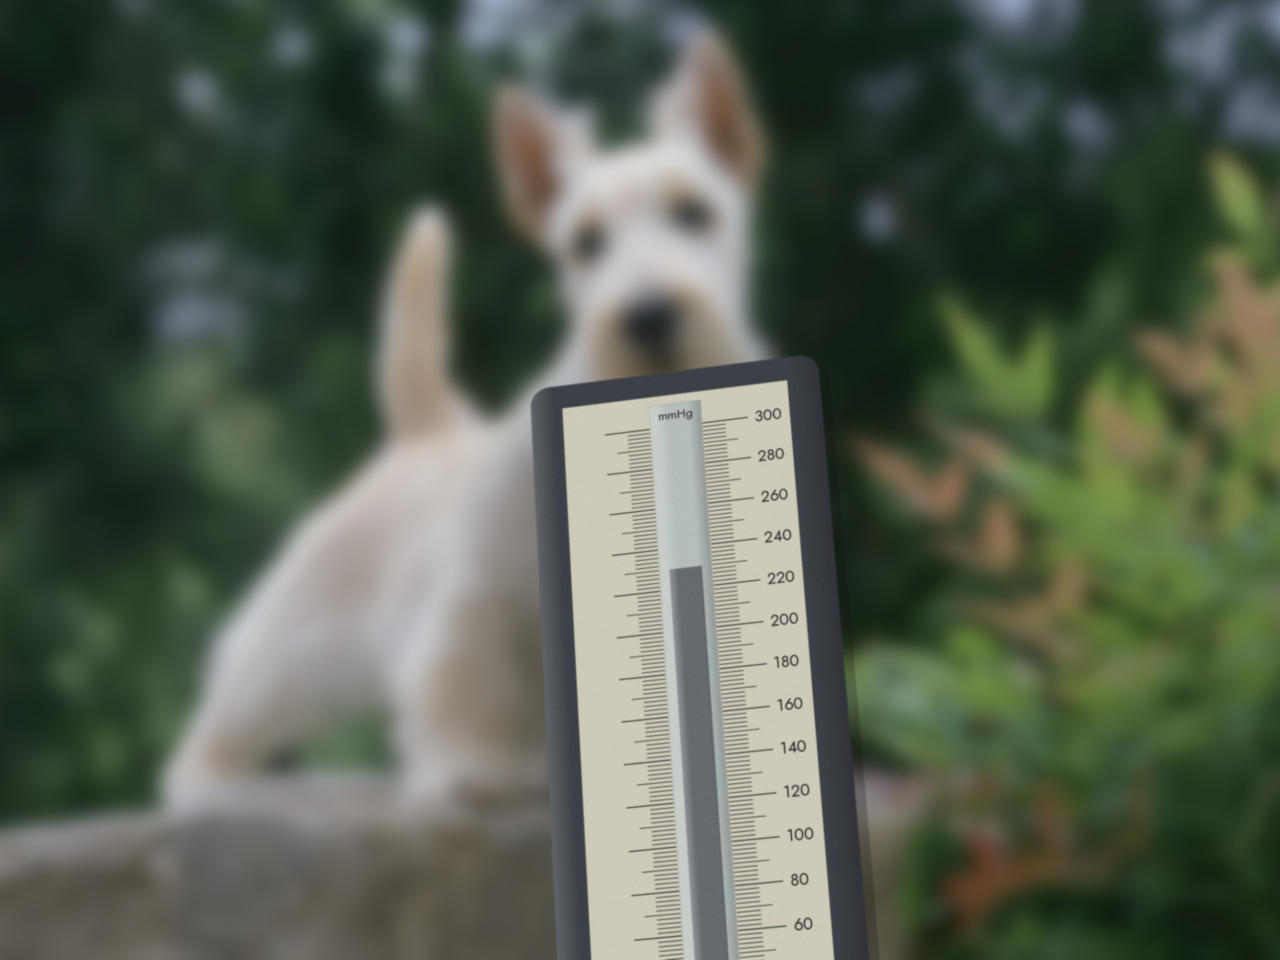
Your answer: 230 mmHg
